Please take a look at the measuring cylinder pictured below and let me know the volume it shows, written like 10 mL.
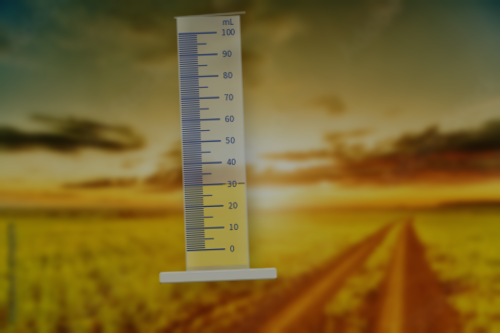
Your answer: 30 mL
